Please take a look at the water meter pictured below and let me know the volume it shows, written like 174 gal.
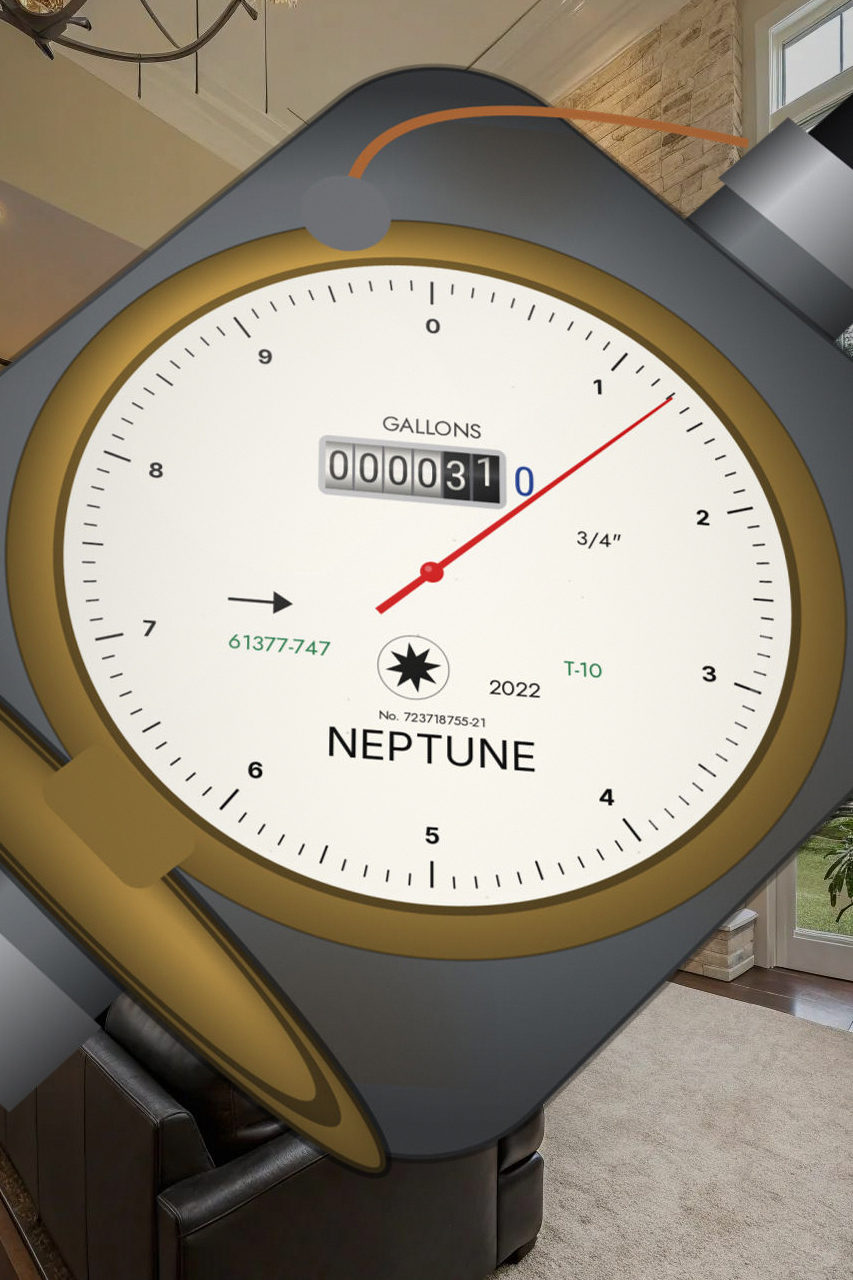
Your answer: 311.3 gal
